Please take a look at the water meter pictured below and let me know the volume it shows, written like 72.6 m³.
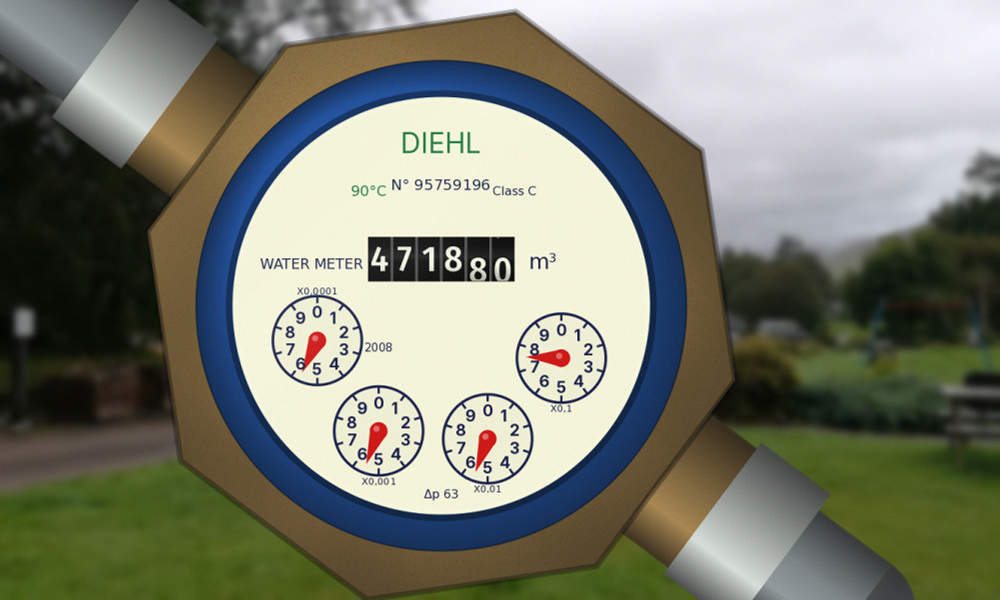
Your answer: 471879.7555 m³
